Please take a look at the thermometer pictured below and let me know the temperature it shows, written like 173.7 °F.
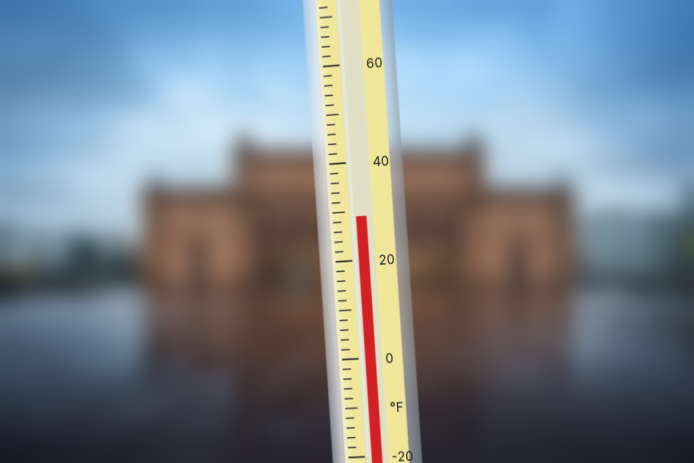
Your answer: 29 °F
